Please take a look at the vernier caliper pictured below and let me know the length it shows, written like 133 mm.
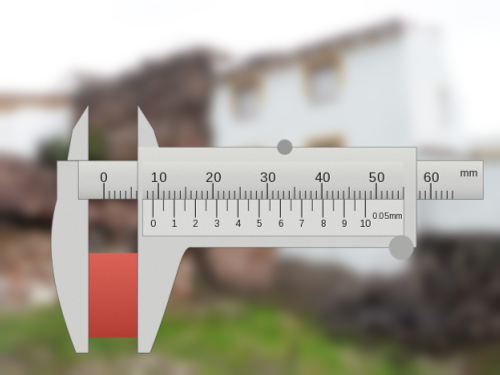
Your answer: 9.0 mm
